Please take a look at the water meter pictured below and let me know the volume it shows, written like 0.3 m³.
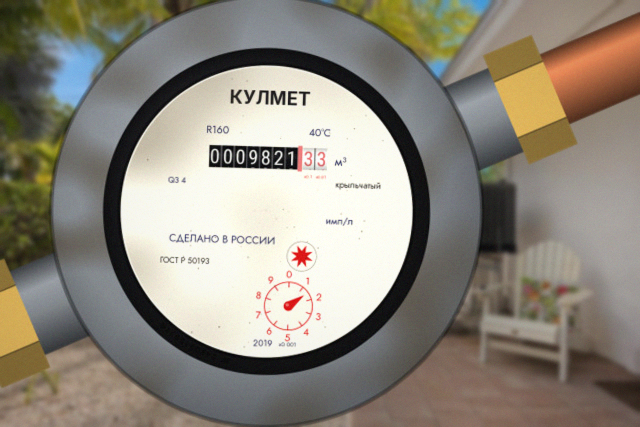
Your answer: 9821.331 m³
